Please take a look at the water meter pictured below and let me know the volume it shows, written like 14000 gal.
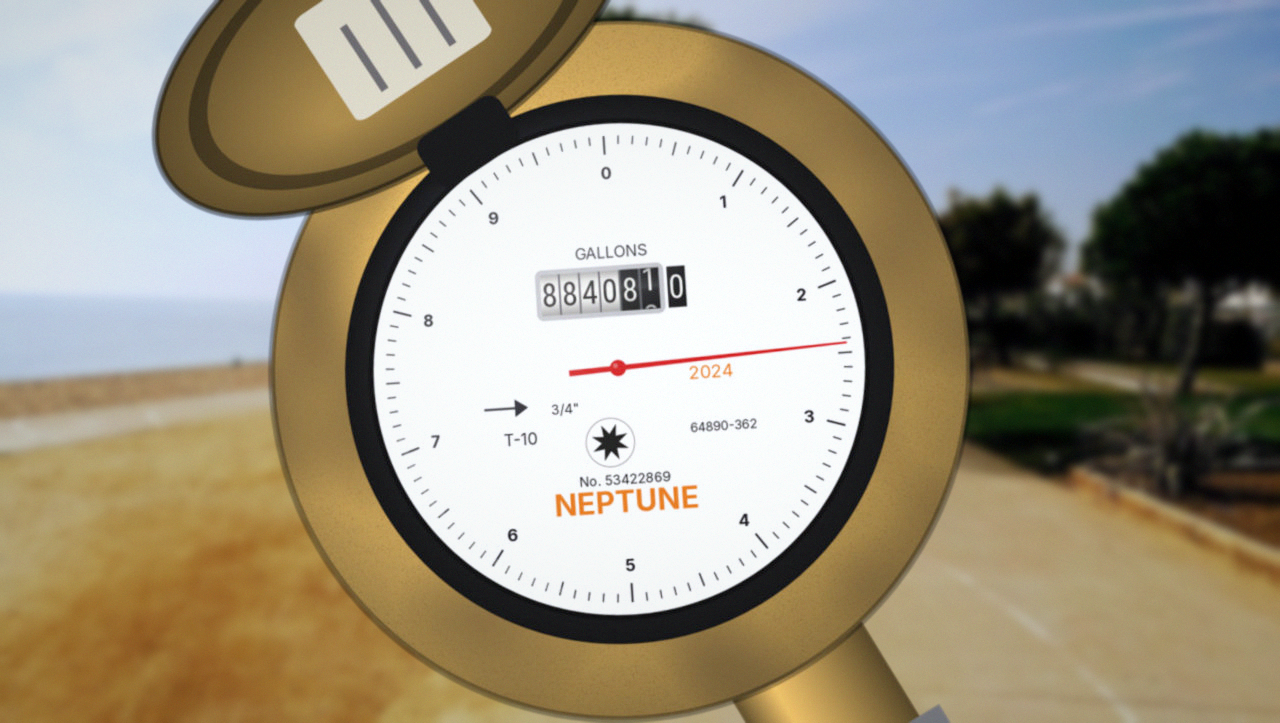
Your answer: 8840812.4 gal
